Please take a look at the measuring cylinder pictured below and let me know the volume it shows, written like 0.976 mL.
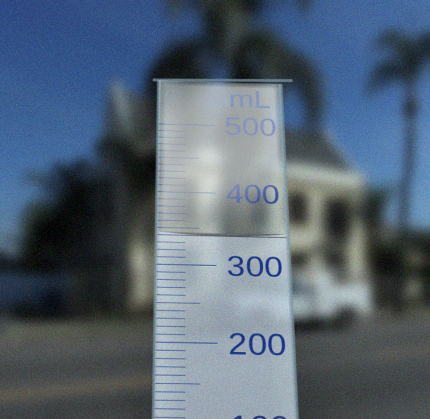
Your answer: 340 mL
